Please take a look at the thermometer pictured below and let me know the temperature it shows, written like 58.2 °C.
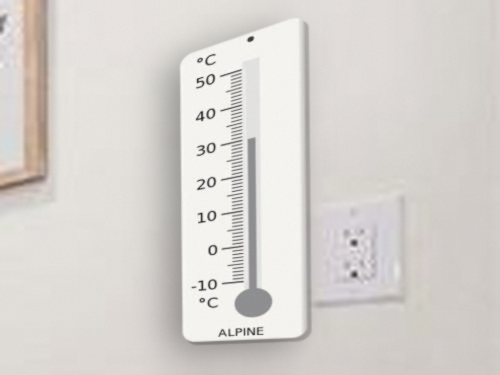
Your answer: 30 °C
